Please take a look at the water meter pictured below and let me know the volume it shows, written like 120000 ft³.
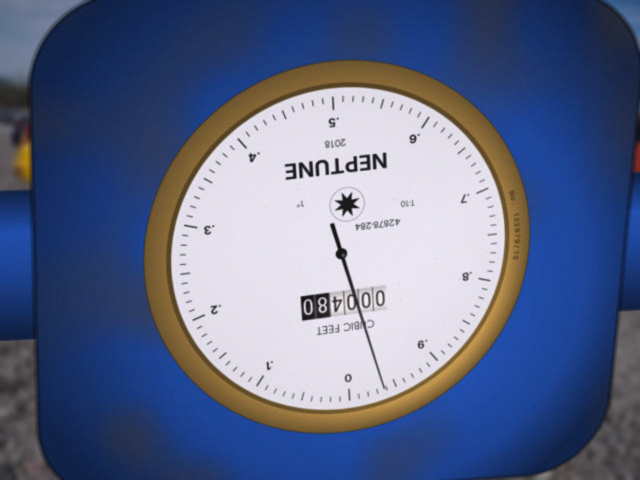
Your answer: 479.96 ft³
